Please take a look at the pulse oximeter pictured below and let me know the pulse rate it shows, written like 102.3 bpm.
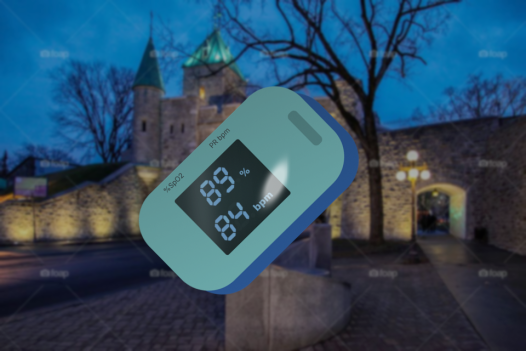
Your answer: 84 bpm
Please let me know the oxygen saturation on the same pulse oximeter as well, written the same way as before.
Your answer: 89 %
